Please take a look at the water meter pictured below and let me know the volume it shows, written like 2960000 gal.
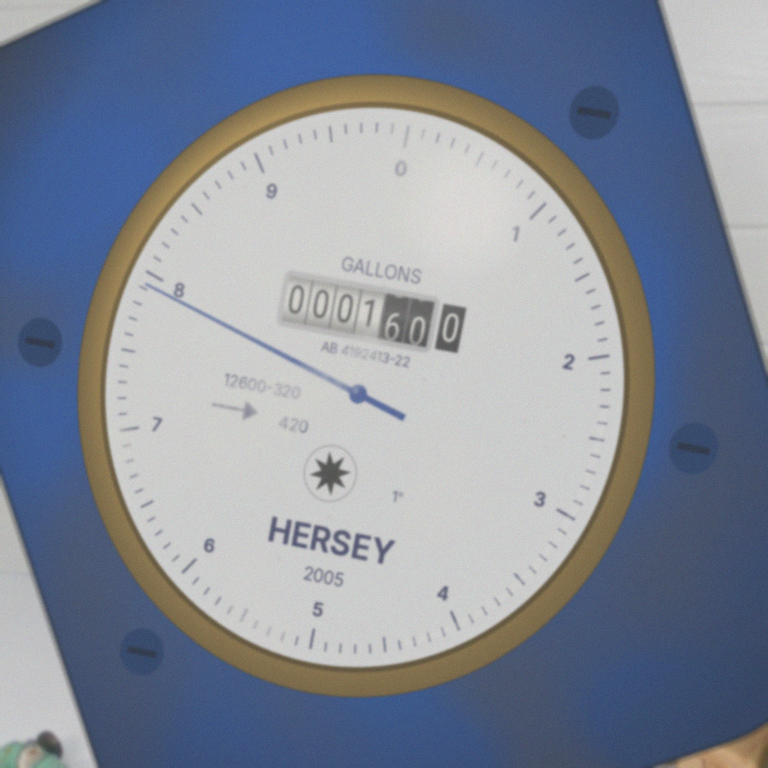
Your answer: 1597.9 gal
